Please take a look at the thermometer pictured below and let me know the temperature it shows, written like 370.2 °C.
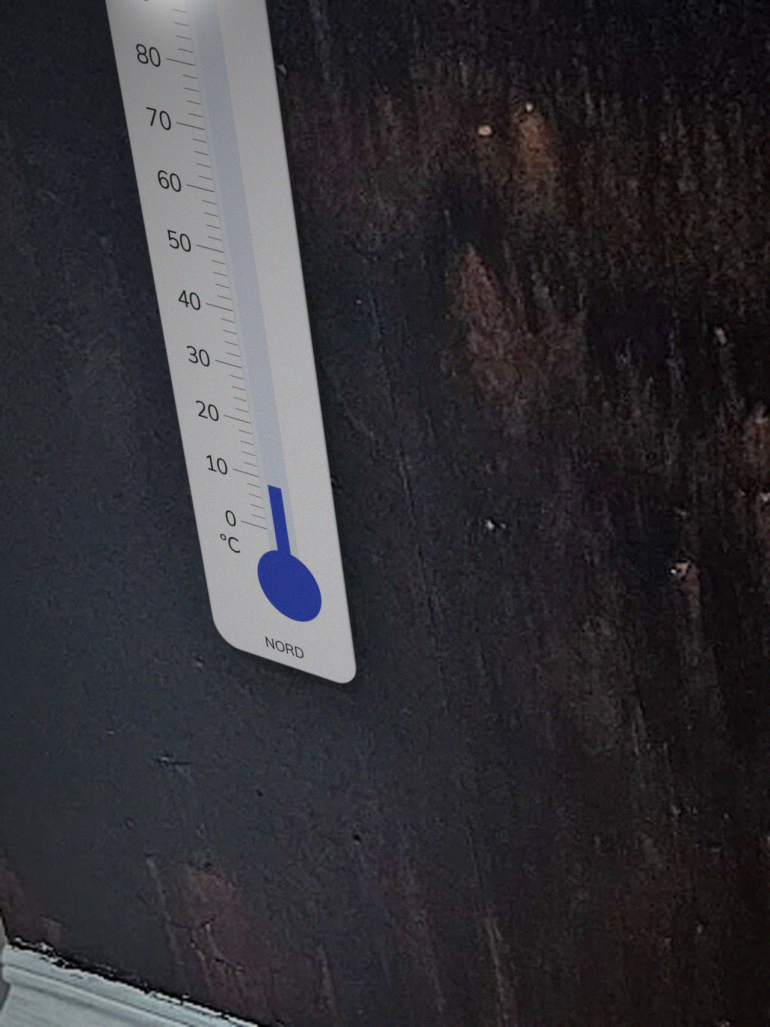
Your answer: 9 °C
